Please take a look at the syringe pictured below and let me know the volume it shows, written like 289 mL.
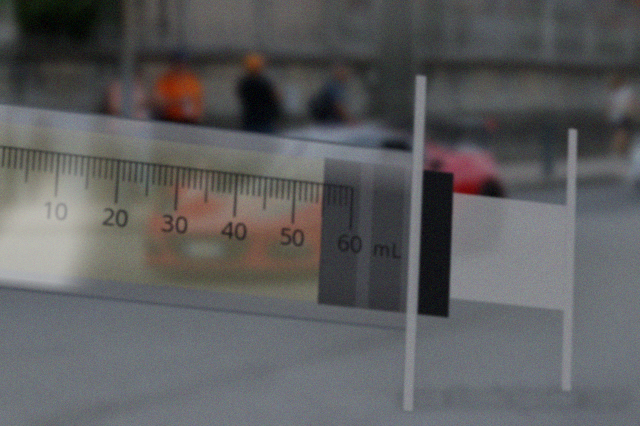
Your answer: 55 mL
